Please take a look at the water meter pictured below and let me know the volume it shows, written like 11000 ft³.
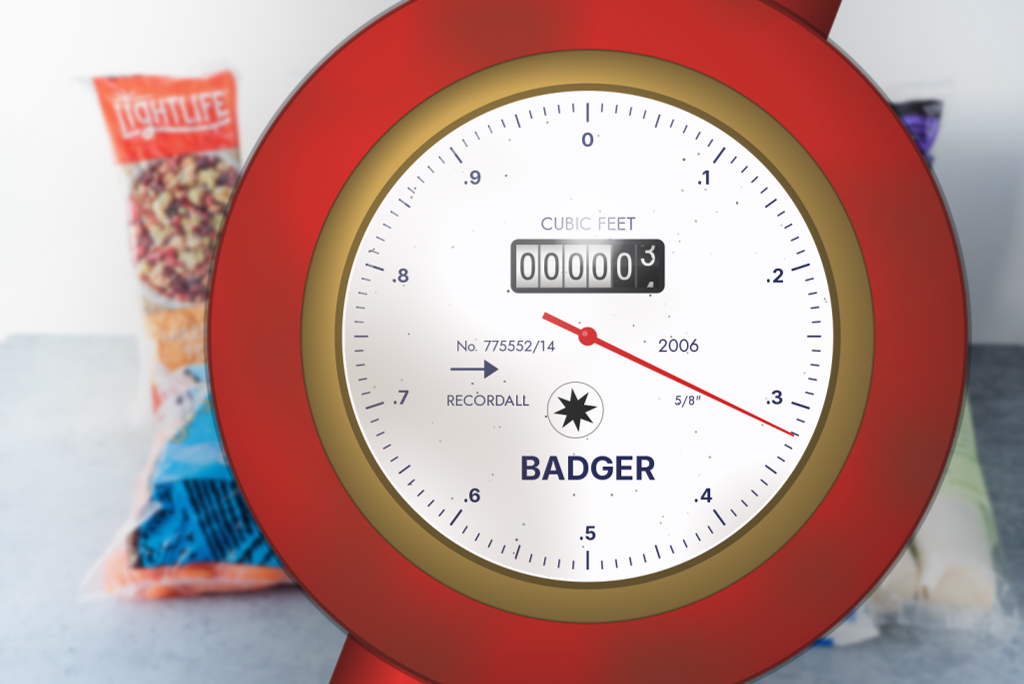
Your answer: 3.32 ft³
